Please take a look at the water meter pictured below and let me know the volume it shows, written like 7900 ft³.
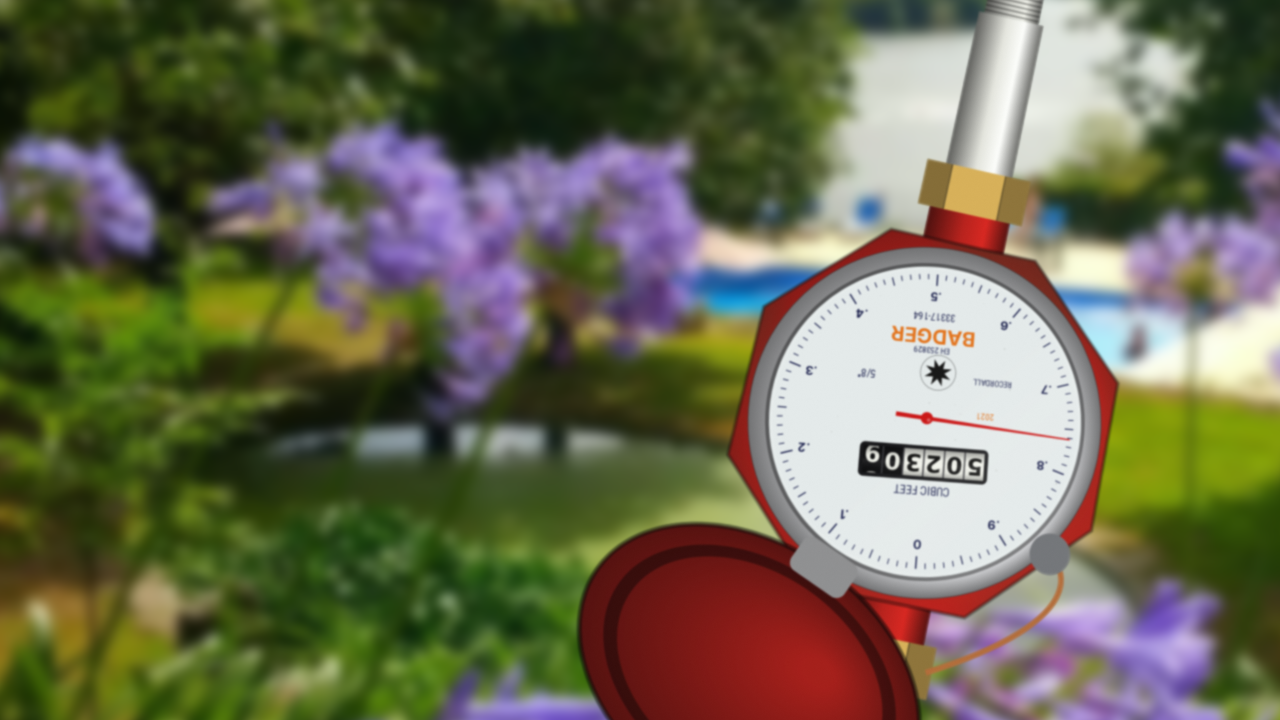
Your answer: 502308.76 ft³
